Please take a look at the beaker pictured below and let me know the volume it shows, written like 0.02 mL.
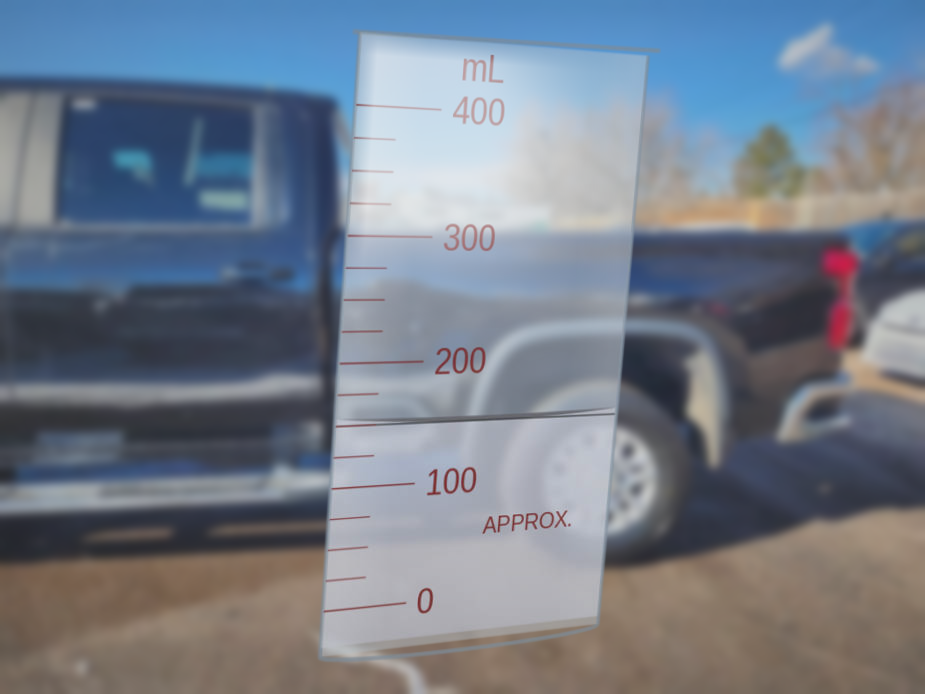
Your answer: 150 mL
